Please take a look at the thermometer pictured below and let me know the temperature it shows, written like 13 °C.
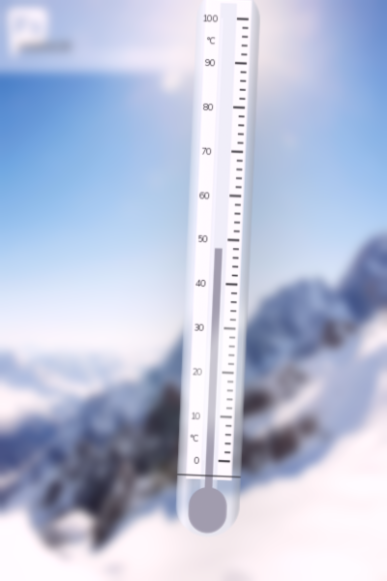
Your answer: 48 °C
